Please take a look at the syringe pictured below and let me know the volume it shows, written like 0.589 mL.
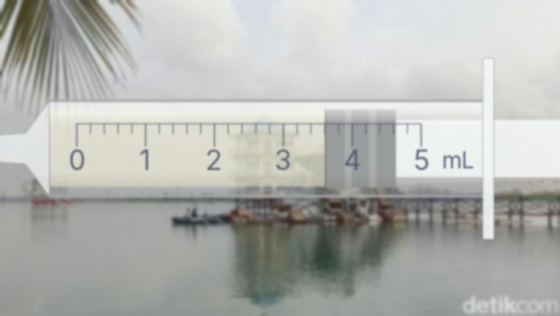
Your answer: 3.6 mL
